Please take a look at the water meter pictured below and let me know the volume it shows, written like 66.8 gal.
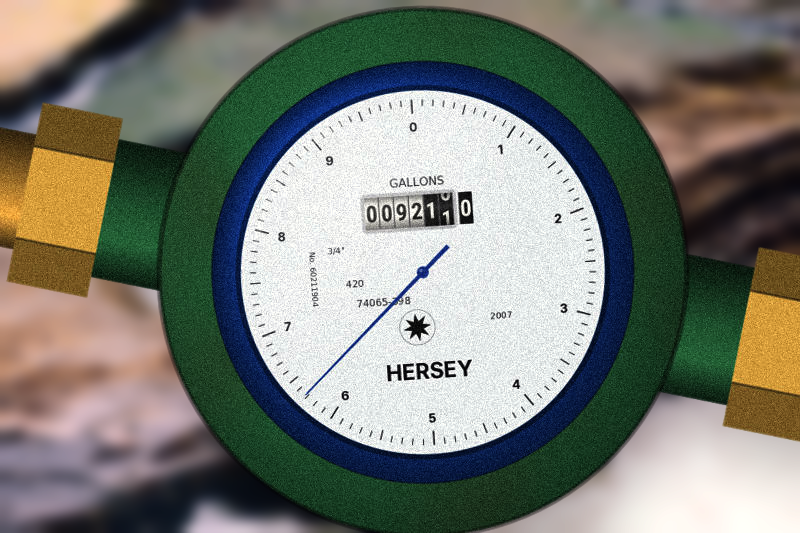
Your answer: 92106.3 gal
